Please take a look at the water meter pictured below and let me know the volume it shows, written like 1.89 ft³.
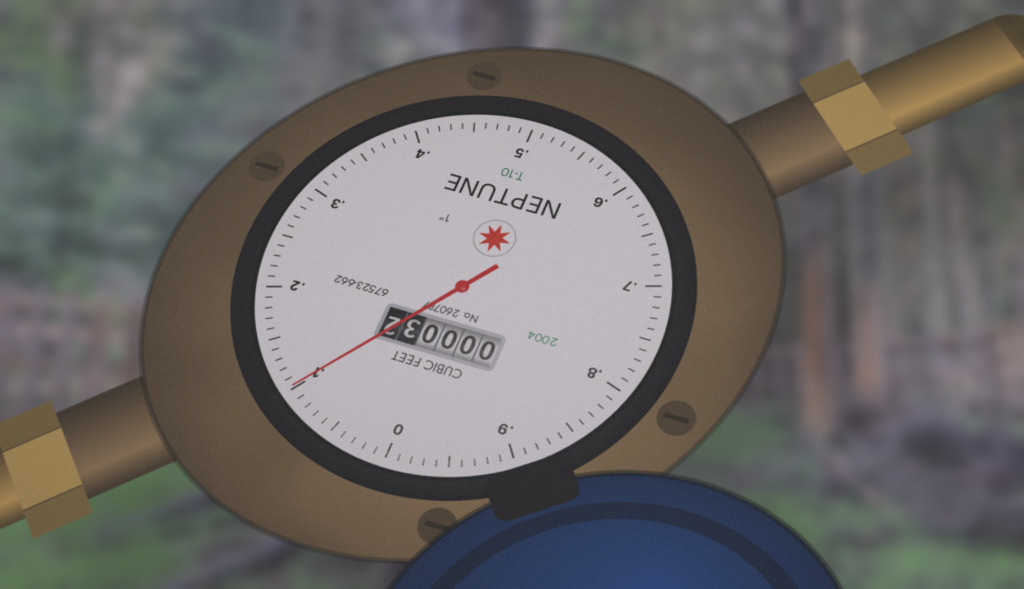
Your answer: 32.10 ft³
